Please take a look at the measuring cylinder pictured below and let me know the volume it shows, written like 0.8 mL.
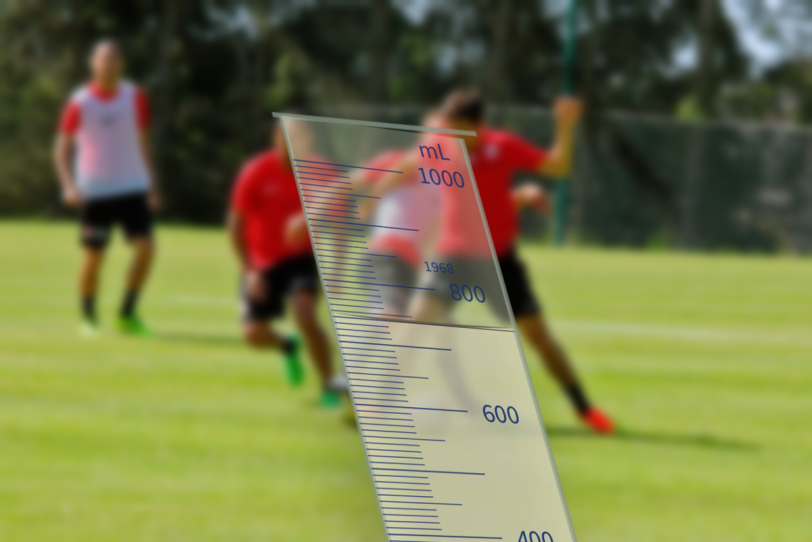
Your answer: 740 mL
